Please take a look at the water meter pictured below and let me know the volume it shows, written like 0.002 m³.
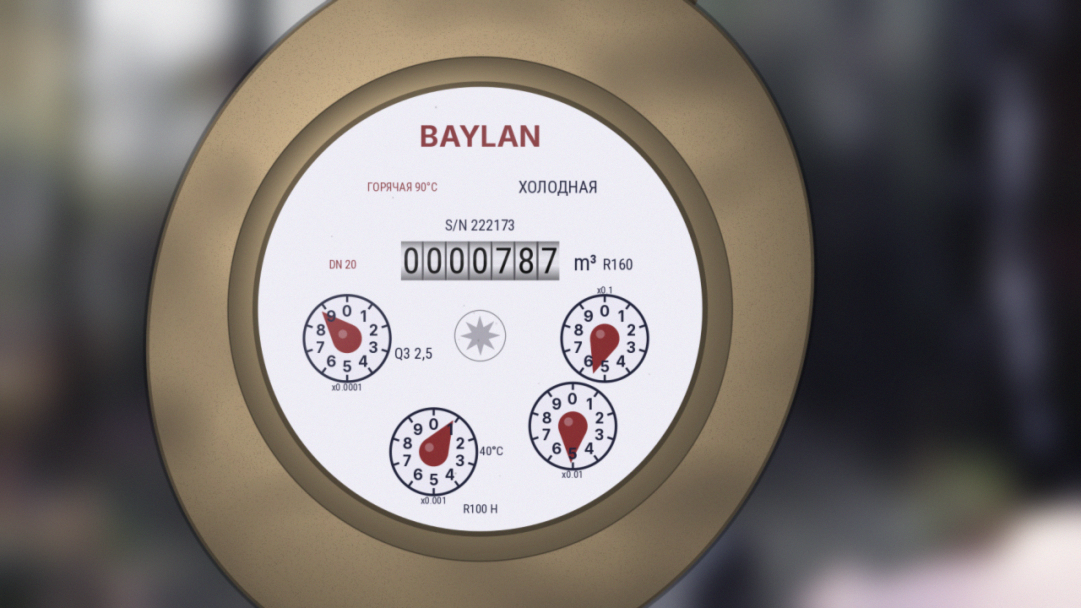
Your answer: 787.5508 m³
